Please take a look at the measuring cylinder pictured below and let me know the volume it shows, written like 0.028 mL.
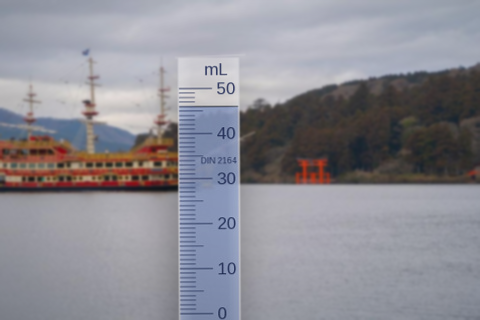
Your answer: 46 mL
